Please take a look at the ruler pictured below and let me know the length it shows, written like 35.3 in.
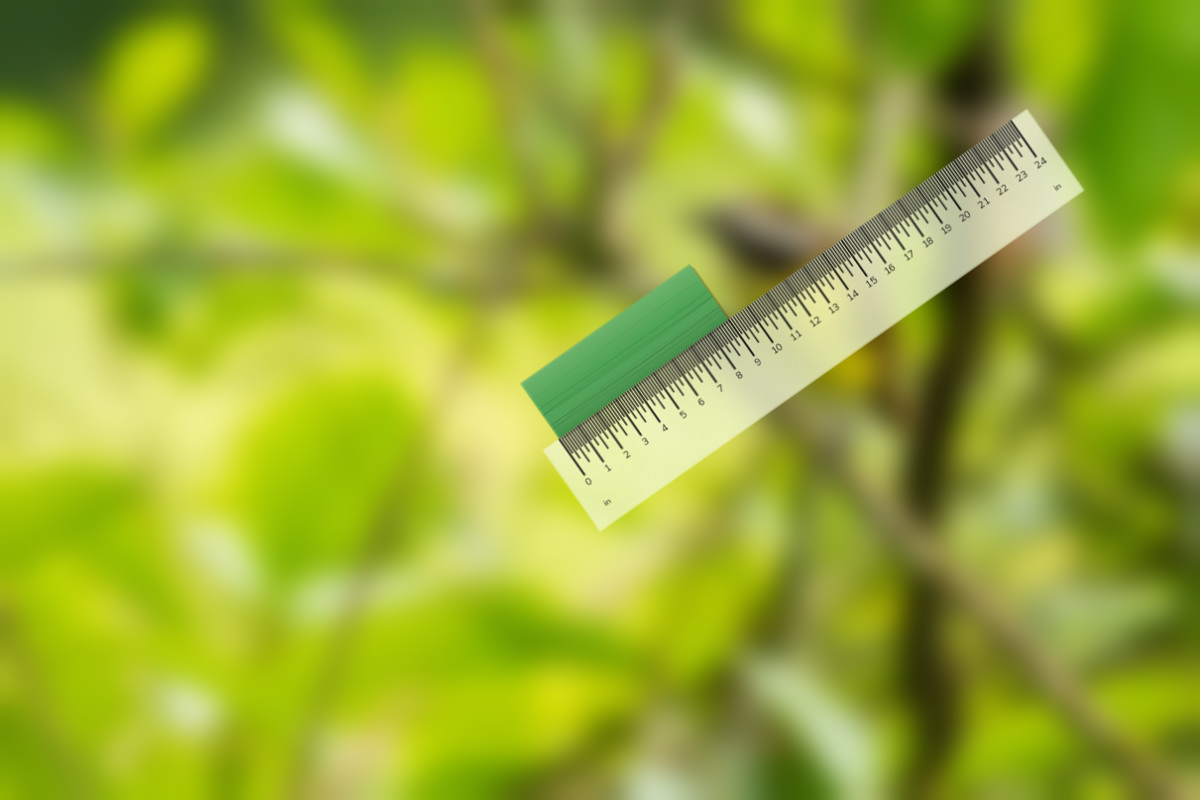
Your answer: 9 in
